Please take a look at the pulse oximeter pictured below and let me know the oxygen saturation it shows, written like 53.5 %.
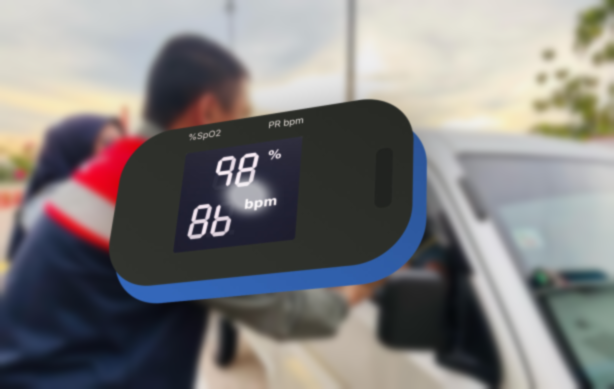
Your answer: 98 %
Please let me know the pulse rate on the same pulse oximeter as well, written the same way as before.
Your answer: 86 bpm
